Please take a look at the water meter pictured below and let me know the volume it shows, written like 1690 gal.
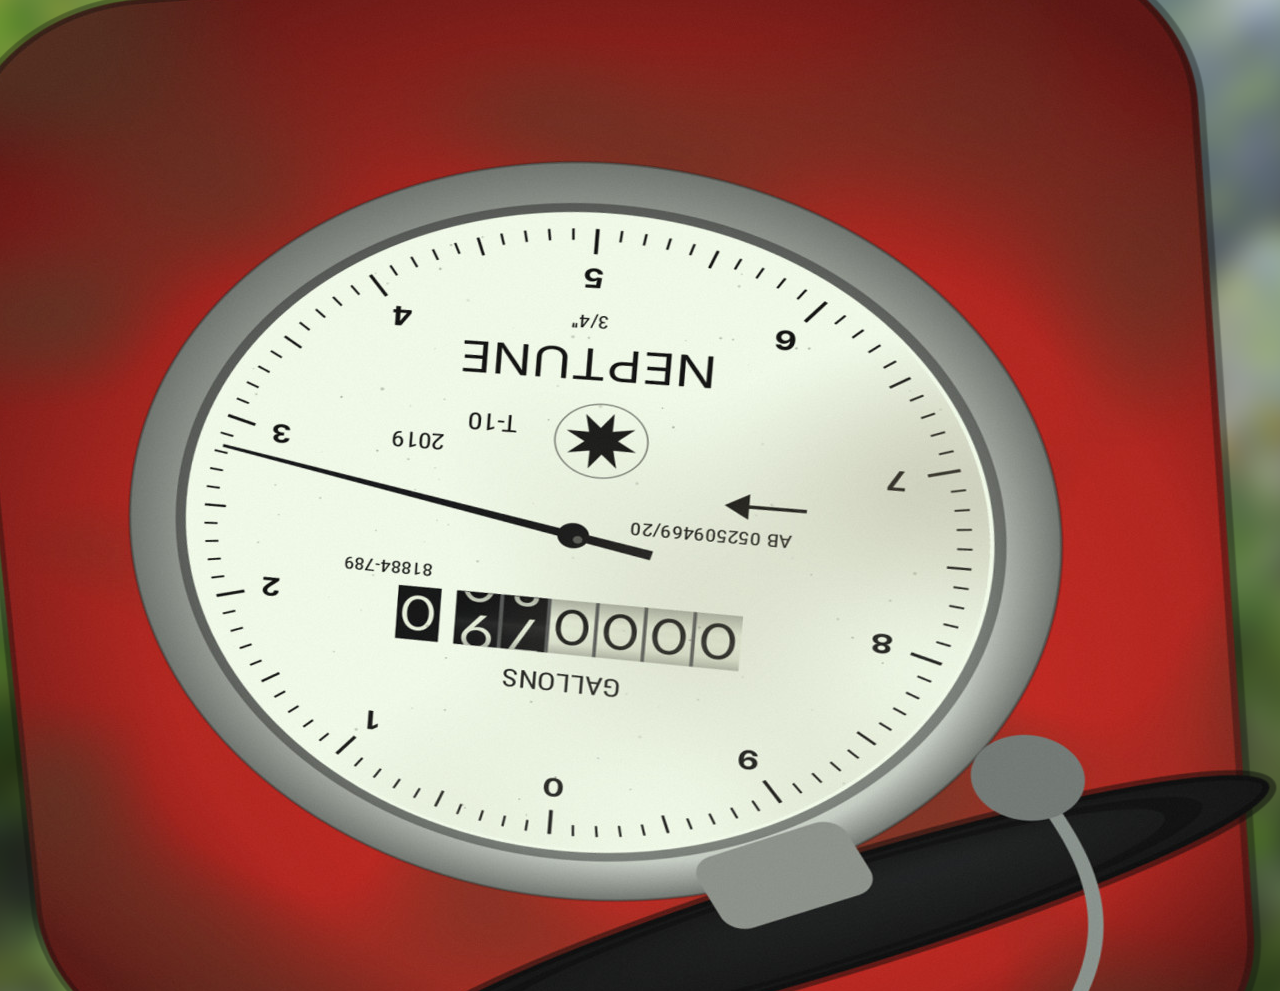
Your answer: 792.8 gal
